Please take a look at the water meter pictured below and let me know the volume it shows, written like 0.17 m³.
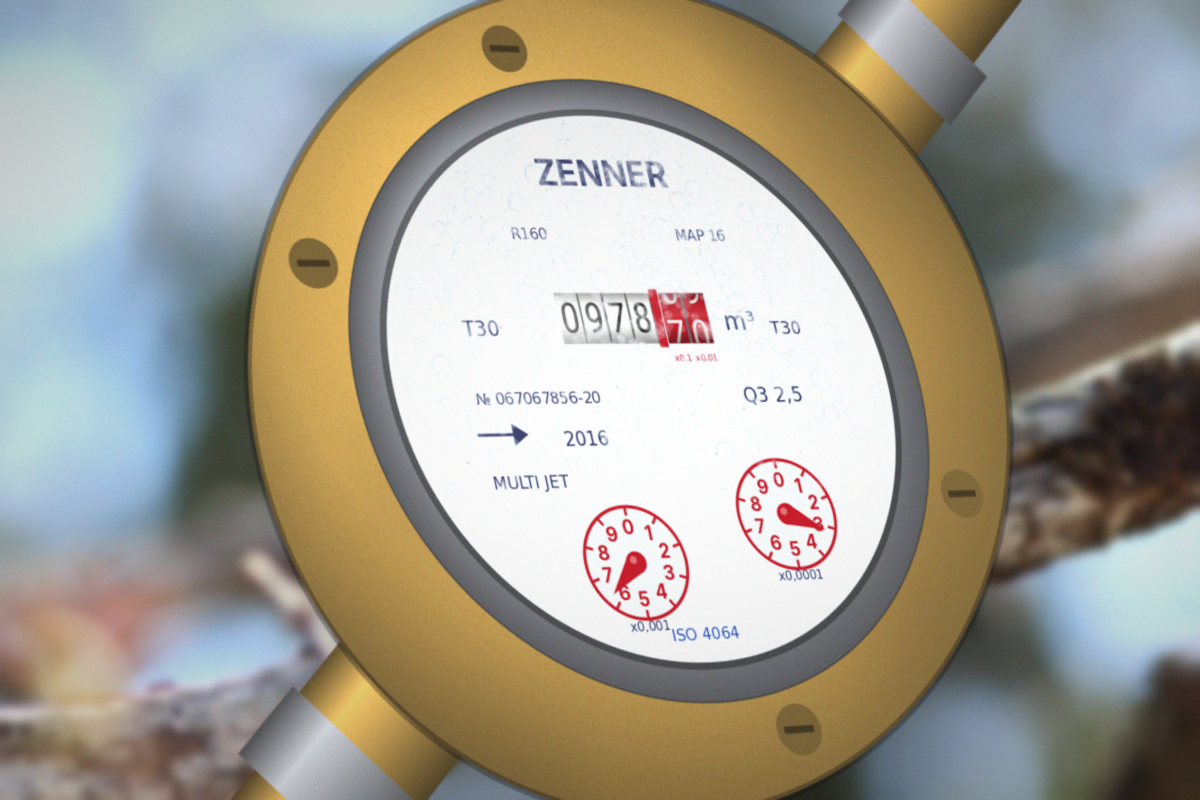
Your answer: 978.6963 m³
